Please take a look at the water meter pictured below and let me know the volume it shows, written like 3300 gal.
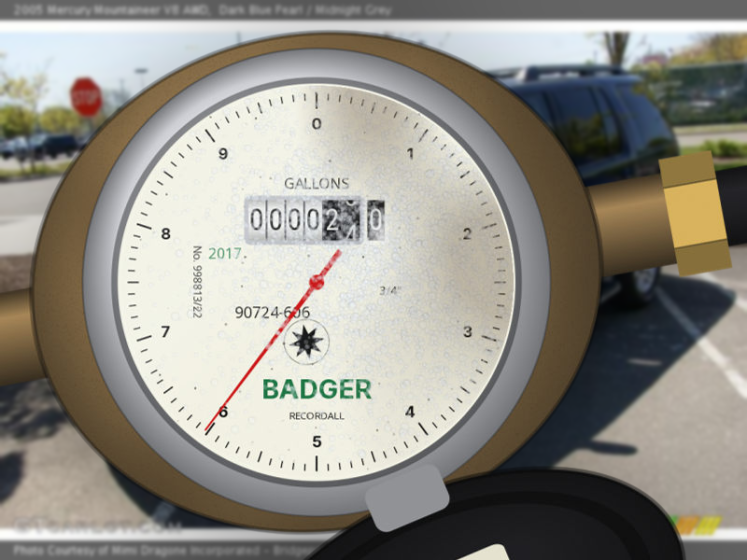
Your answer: 236.0 gal
